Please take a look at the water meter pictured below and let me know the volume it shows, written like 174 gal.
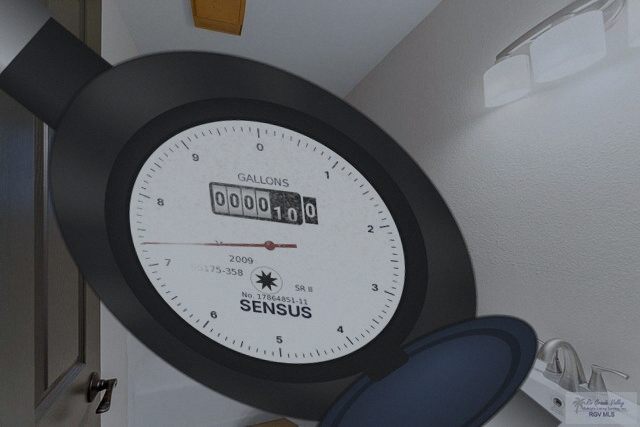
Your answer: 97.3 gal
